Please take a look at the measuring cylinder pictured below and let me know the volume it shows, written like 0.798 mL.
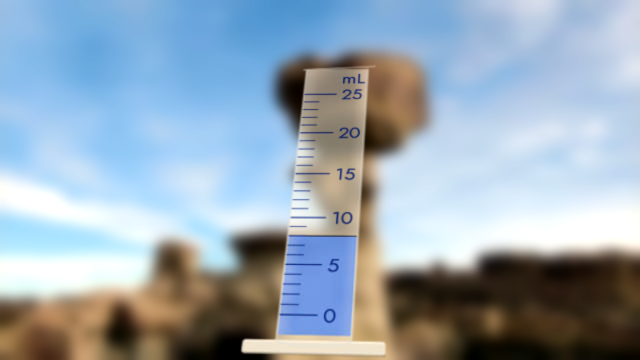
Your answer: 8 mL
